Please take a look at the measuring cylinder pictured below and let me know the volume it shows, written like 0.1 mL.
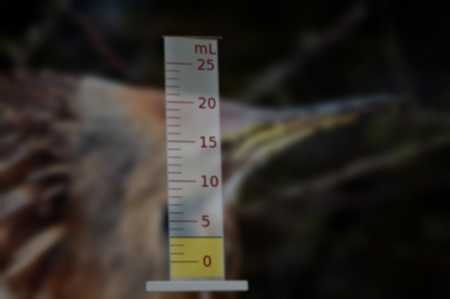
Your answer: 3 mL
